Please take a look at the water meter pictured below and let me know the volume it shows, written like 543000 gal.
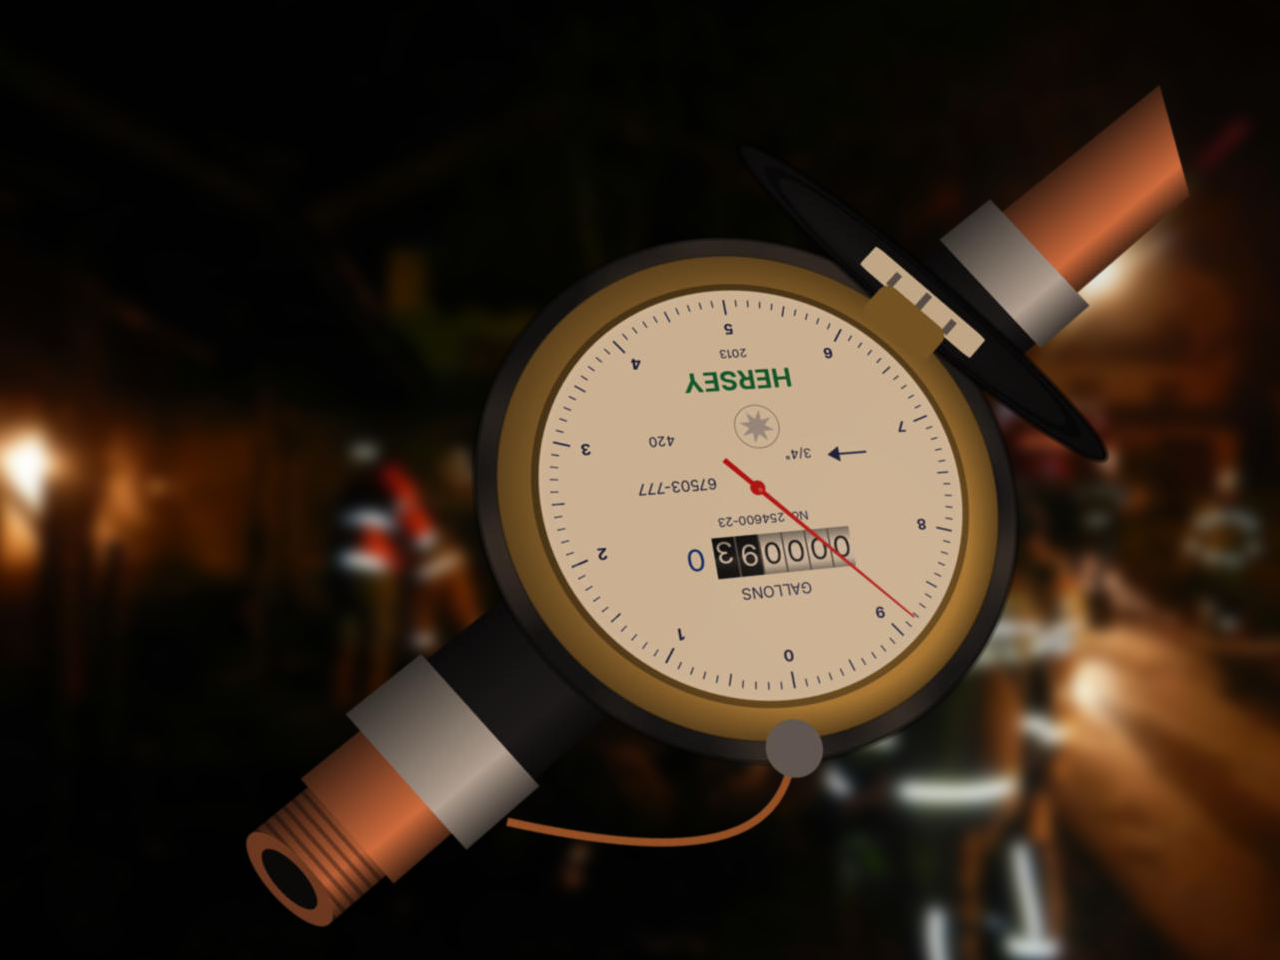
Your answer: 928.8 gal
